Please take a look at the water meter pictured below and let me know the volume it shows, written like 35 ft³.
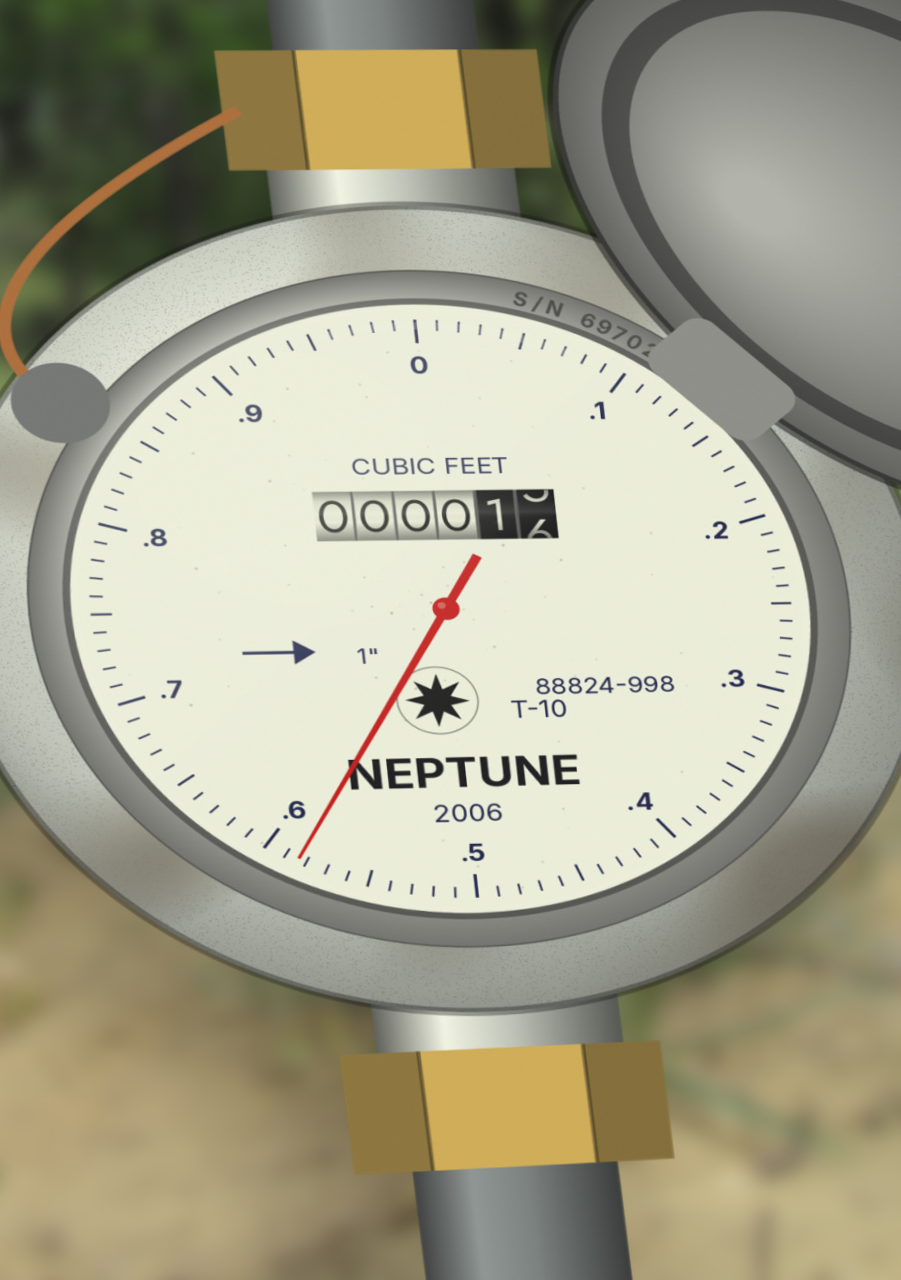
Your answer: 15.58 ft³
